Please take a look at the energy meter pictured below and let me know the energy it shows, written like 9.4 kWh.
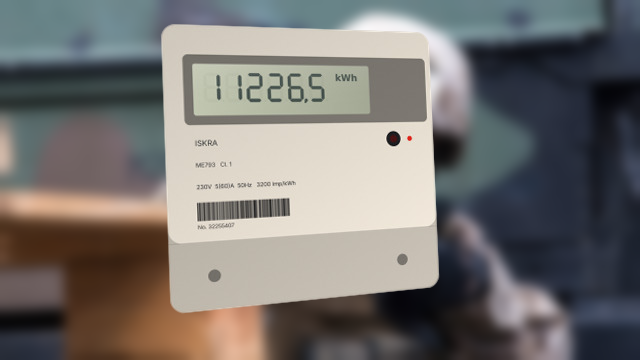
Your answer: 11226.5 kWh
